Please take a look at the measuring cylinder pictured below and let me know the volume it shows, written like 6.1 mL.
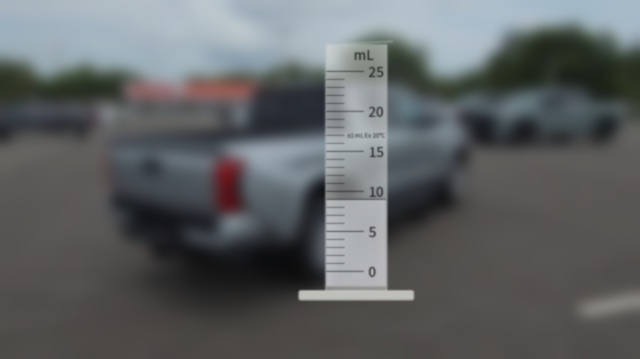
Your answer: 9 mL
